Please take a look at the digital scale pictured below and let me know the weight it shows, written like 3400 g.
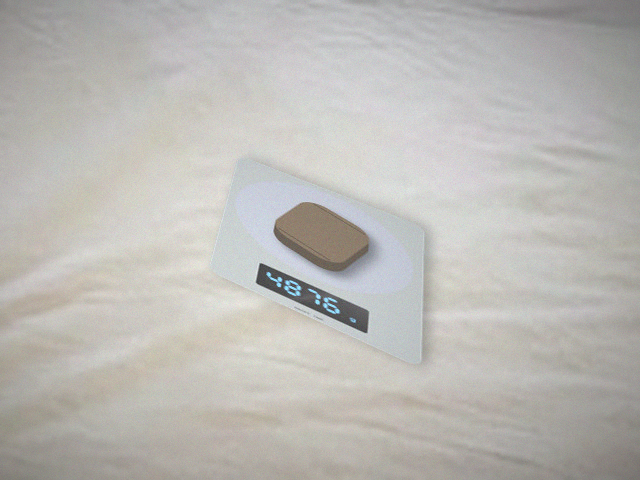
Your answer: 4876 g
